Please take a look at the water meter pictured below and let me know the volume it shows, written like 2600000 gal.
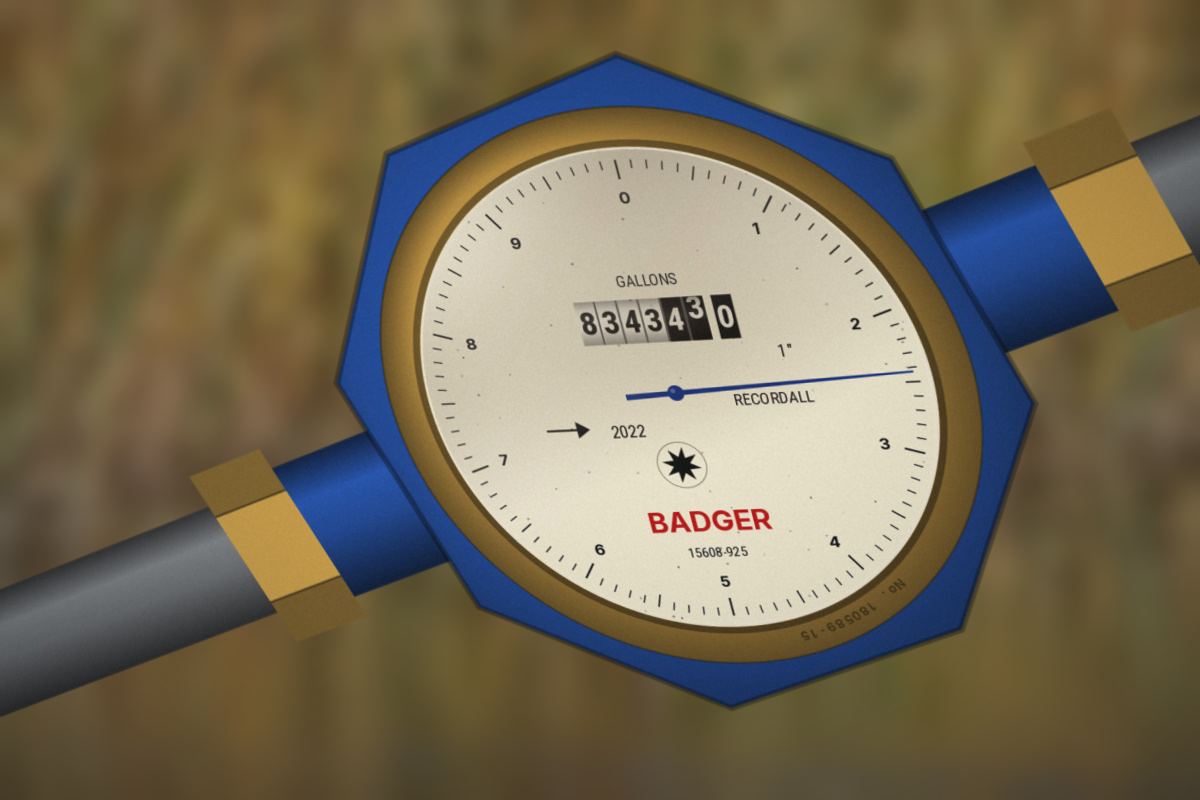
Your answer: 8343432.4 gal
